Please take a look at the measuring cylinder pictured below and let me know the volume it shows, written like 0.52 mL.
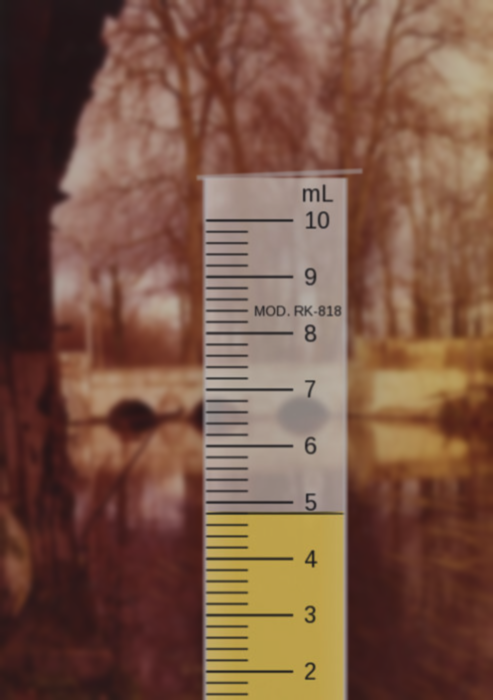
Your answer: 4.8 mL
